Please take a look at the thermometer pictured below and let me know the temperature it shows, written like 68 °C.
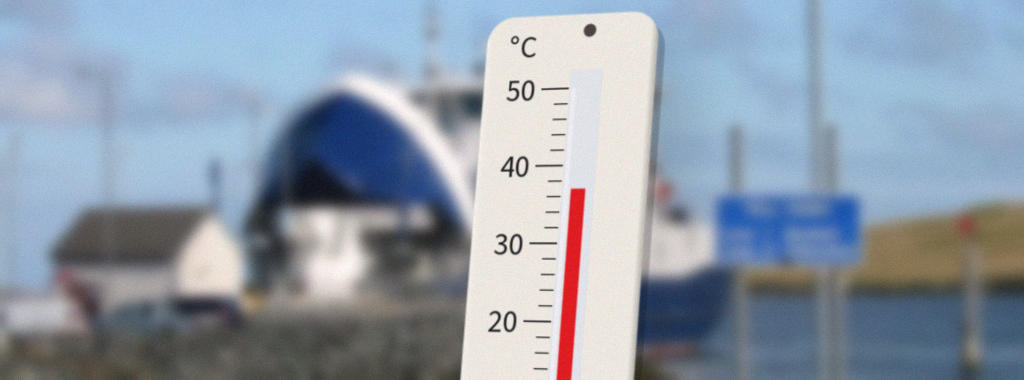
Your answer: 37 °C
